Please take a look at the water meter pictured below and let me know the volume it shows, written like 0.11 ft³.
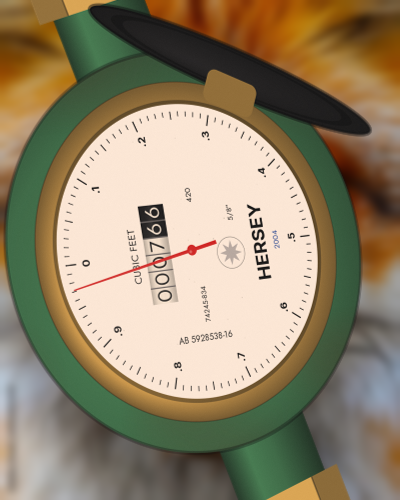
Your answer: 765.97 ft³
